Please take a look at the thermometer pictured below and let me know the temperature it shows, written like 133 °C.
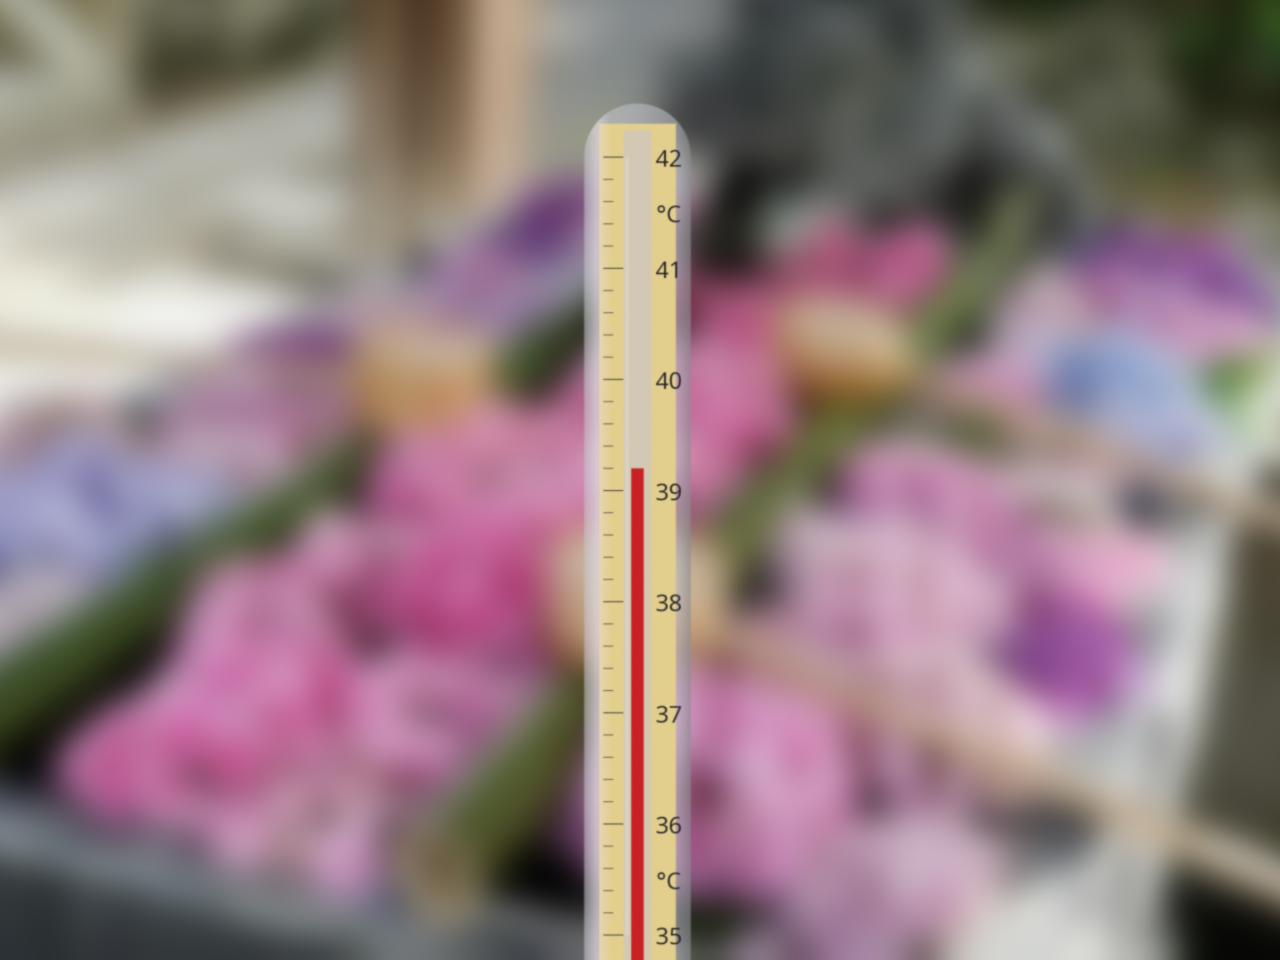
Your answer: 39.2 °C
